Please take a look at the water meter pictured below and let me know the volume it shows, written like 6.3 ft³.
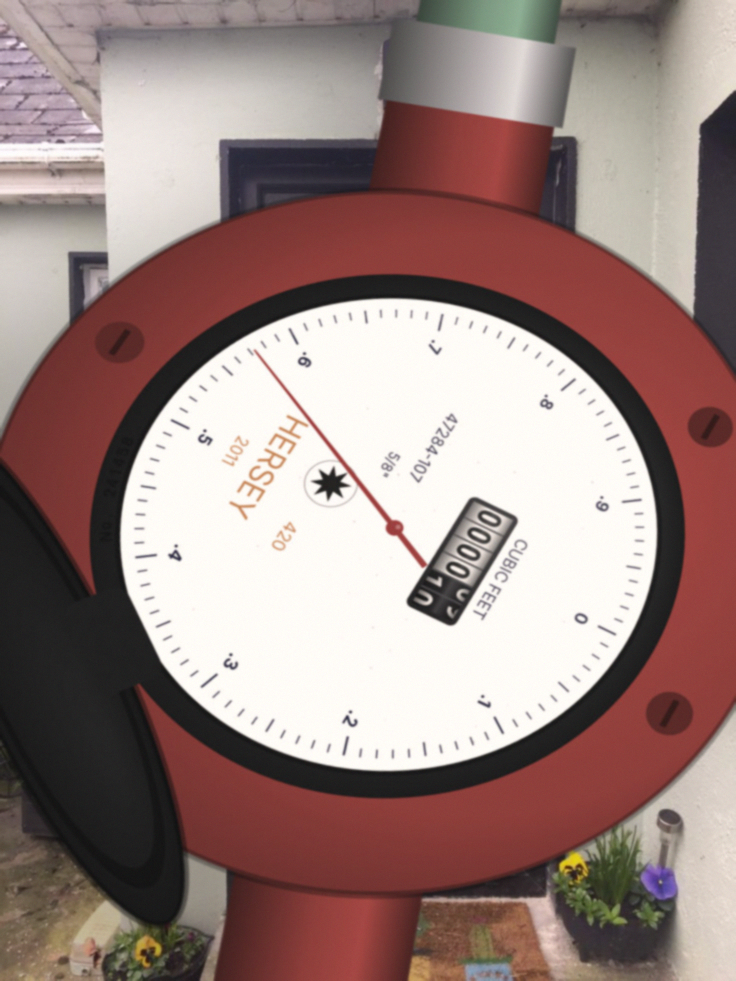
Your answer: 9.57 ft³
